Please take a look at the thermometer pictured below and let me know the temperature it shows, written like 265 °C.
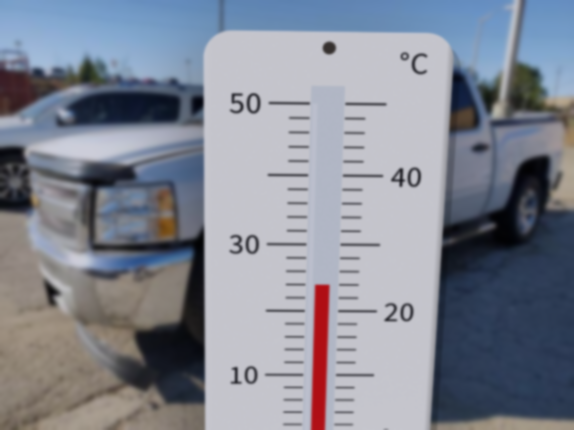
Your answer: 24 °C
